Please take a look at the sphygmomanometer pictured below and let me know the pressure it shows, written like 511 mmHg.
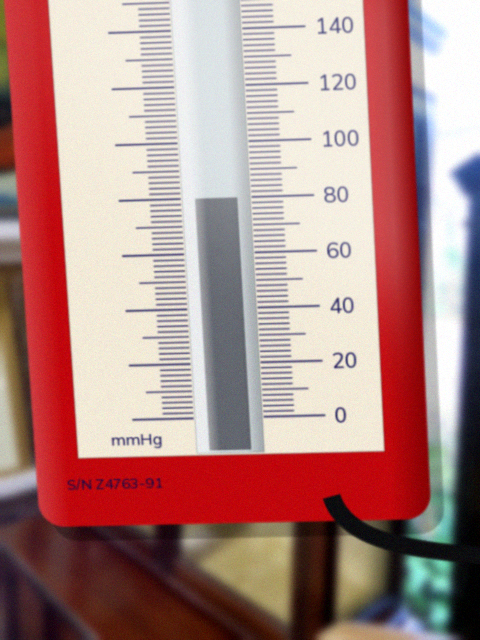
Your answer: 80 mmHg
